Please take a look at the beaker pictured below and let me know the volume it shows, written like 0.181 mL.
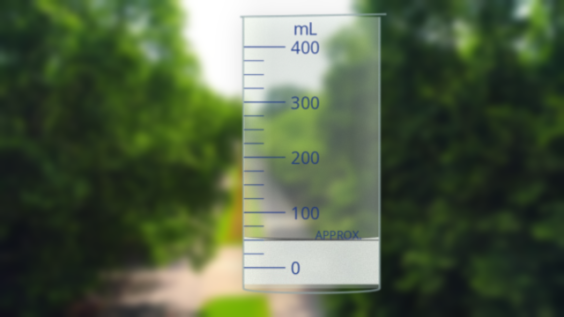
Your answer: 50 mL
